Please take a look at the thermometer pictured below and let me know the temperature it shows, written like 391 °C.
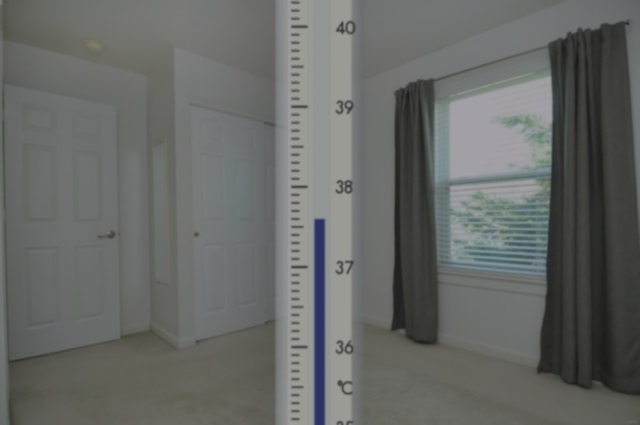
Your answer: 37.6 °C
